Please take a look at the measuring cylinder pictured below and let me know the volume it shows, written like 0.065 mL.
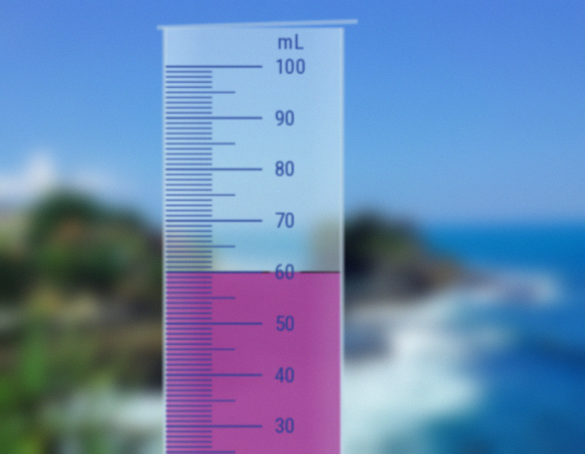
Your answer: 60 mL
